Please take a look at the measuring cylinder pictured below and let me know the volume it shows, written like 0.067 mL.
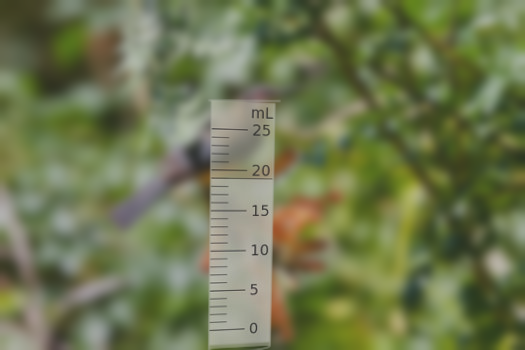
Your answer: 19 mL
